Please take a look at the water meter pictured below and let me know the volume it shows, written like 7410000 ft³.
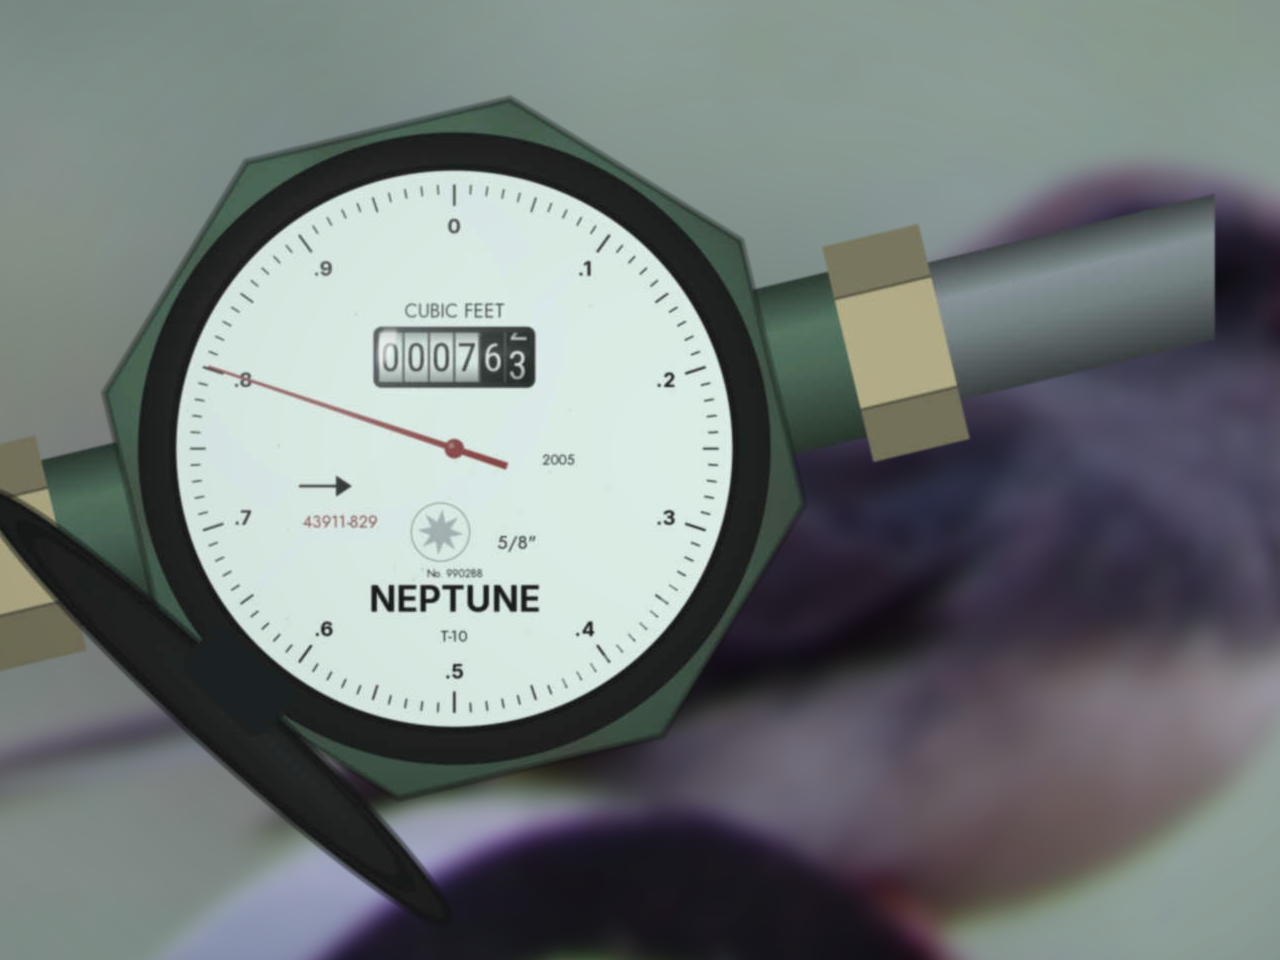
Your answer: 762.80 ft³
